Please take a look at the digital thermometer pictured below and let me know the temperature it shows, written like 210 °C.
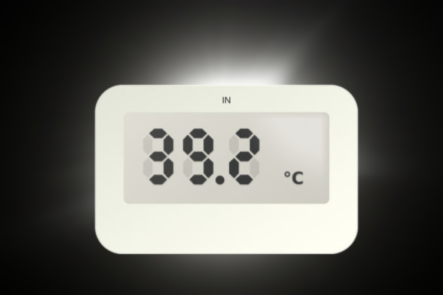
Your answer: 39.2 °C
